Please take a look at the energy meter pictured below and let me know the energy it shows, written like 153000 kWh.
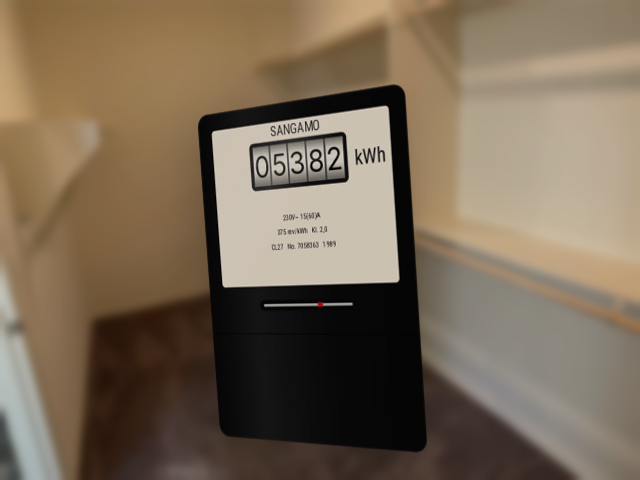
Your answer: 5382 kWh
